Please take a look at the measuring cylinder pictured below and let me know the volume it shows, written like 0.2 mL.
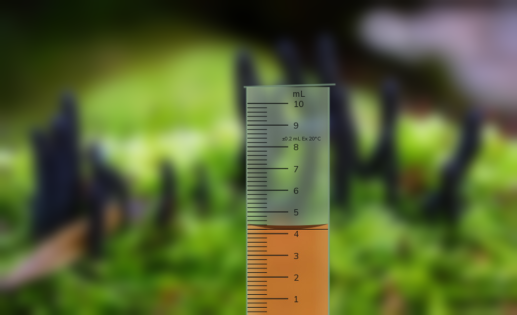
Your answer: 4.2 mL
